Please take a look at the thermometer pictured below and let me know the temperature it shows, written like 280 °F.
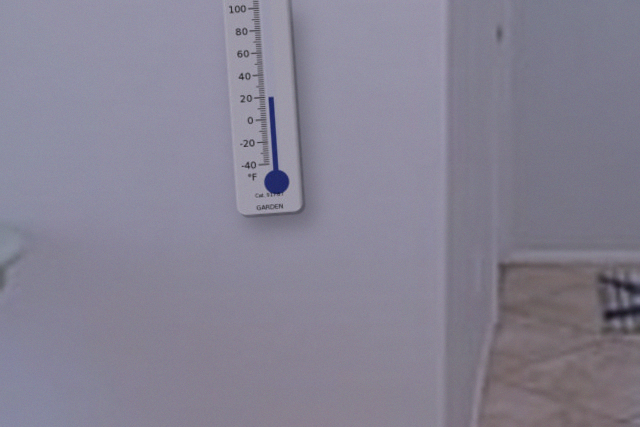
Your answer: 20 °F
